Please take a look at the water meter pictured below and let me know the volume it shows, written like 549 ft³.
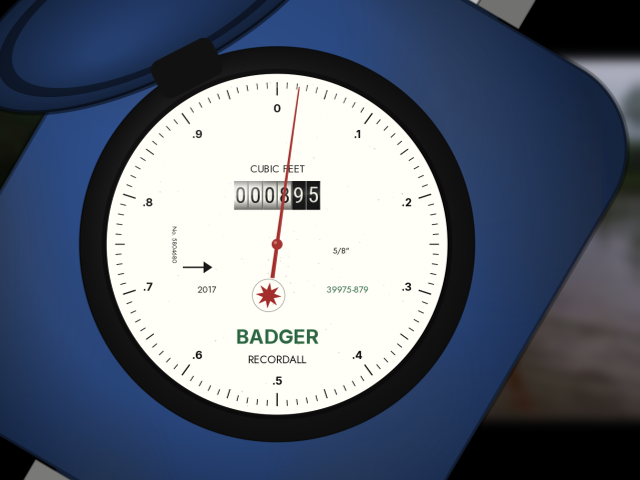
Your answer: 895.02 ft³
